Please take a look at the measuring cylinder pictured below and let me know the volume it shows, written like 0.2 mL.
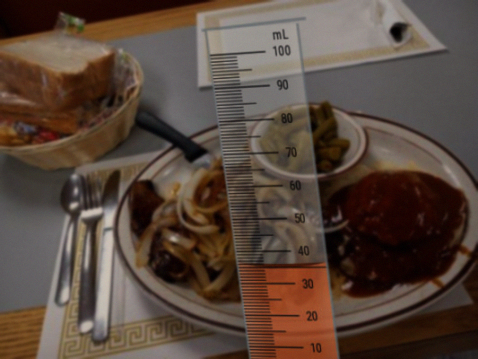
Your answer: 35 mL
